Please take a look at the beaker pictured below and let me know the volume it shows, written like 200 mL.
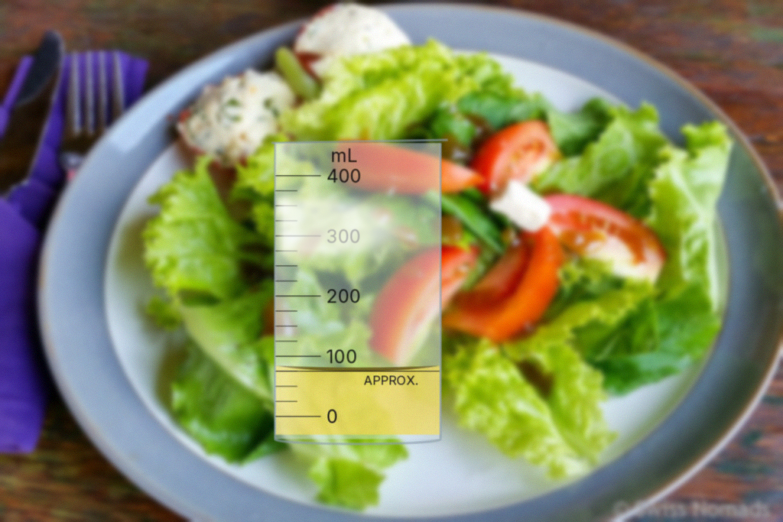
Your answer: 75 mL
